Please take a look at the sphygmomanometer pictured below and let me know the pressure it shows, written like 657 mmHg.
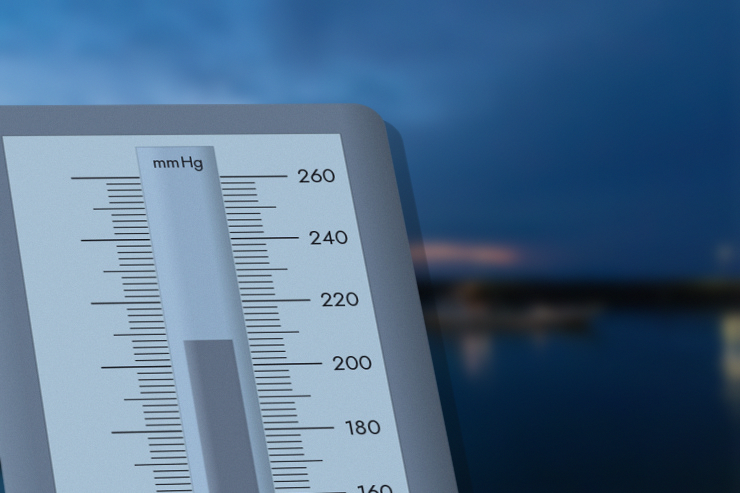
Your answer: 208 mmHg
